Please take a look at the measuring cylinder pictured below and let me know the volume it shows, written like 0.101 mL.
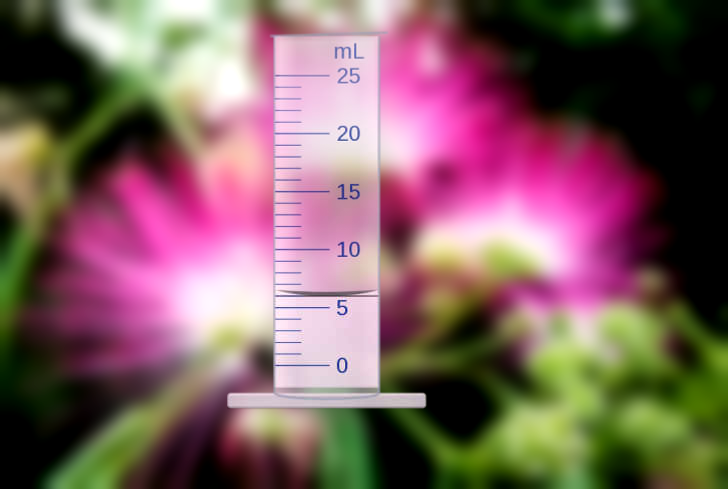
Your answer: 6 mL
